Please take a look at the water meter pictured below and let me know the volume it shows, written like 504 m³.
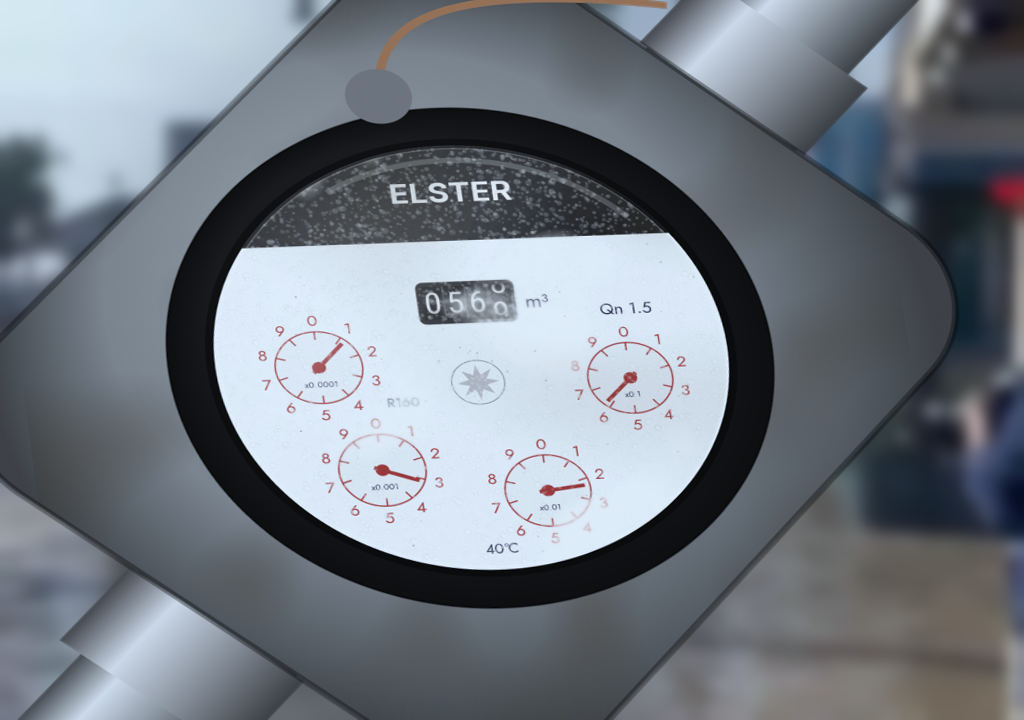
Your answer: 568.6231 m³
